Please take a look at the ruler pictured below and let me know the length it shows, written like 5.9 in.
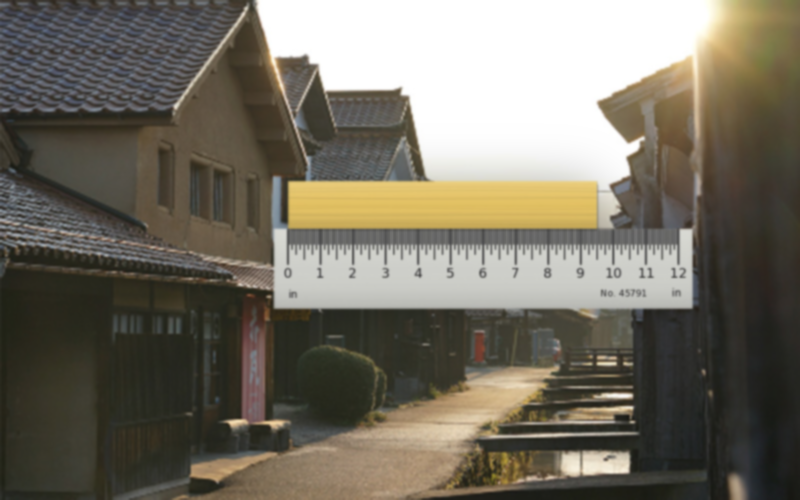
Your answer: 9.5 in
